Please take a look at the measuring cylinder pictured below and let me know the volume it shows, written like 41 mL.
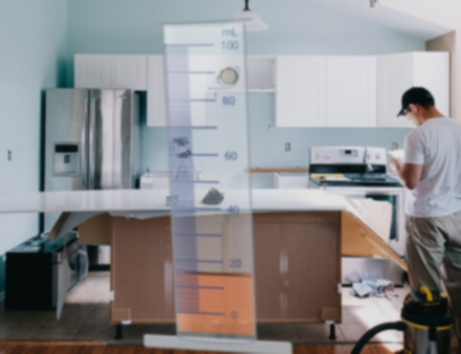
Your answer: 15 mL
